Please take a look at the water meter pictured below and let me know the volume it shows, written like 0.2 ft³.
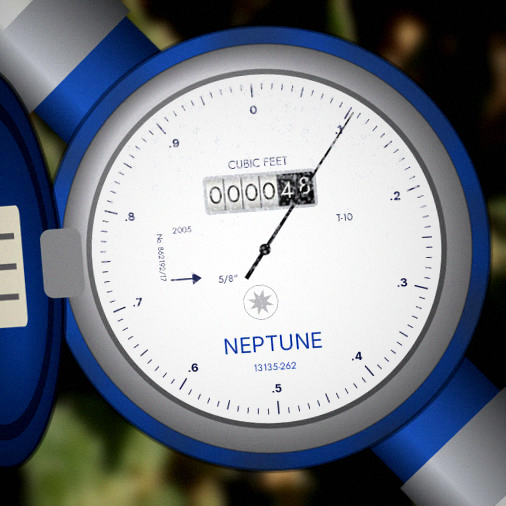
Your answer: 48.10 ft³
